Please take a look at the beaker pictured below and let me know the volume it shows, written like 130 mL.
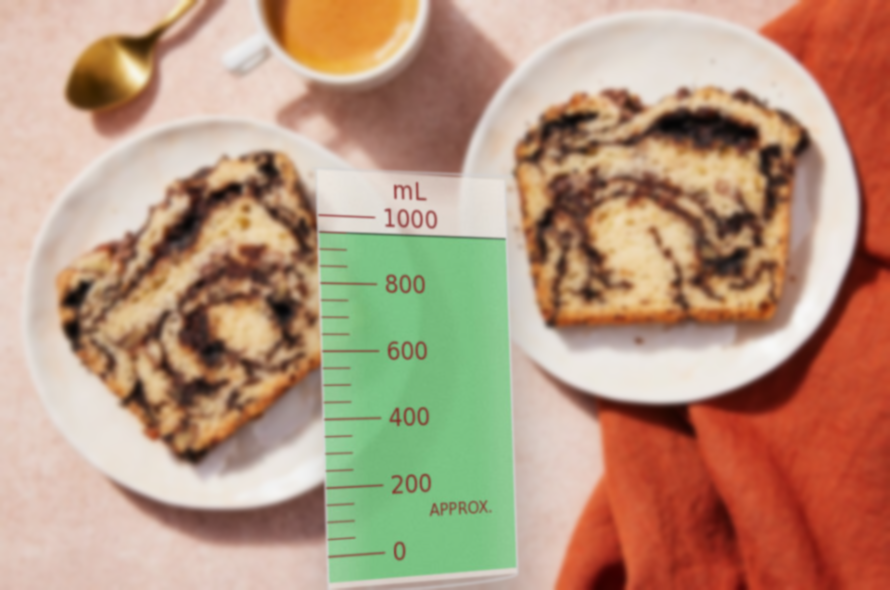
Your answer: 950 mL
